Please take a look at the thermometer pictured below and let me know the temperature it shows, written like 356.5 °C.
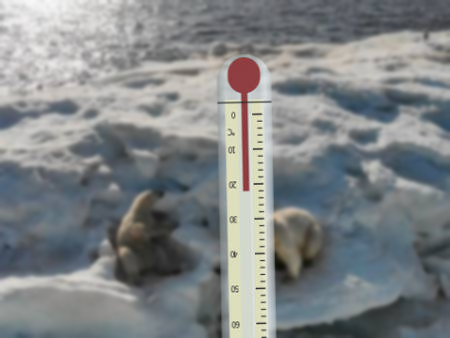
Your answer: 22 °C
